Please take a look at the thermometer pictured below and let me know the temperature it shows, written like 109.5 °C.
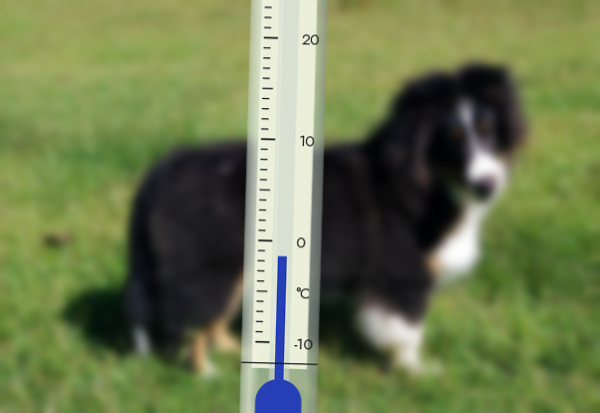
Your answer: -1.5 °C
